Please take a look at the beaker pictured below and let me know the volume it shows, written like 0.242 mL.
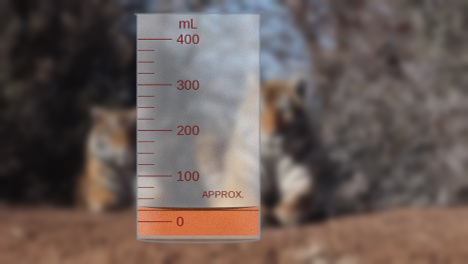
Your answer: 25 mL
